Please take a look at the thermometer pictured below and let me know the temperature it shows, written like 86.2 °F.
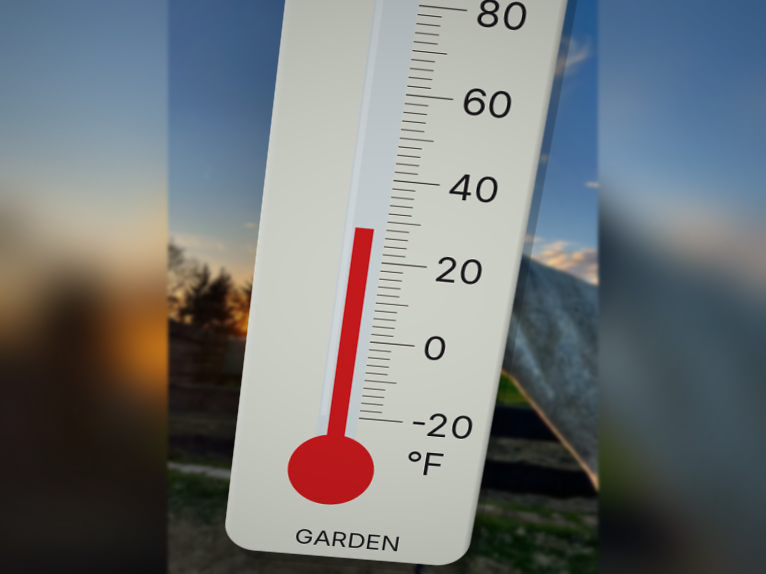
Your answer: 28 °F
